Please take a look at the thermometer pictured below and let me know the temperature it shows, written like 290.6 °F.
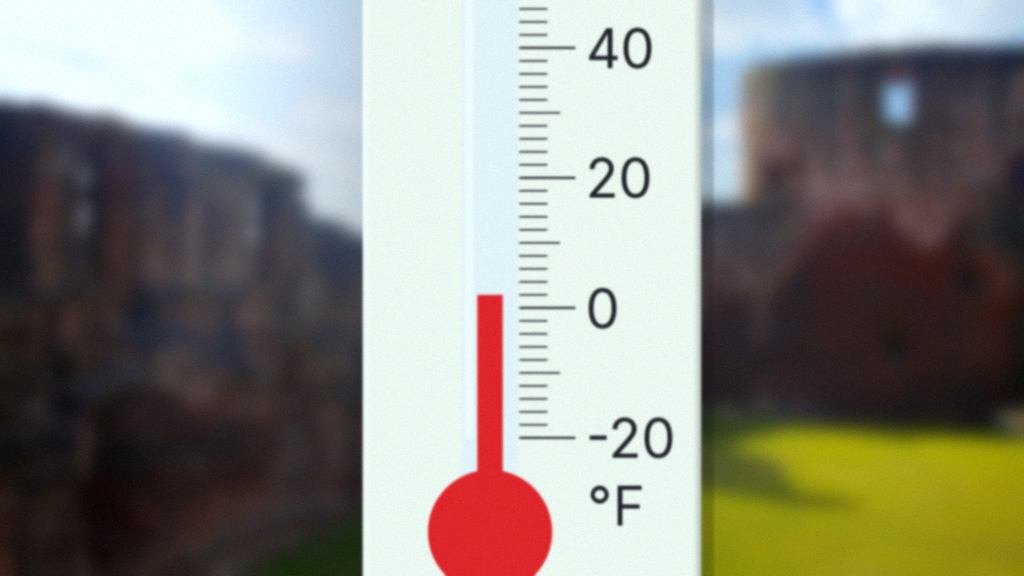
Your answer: 2 °F
